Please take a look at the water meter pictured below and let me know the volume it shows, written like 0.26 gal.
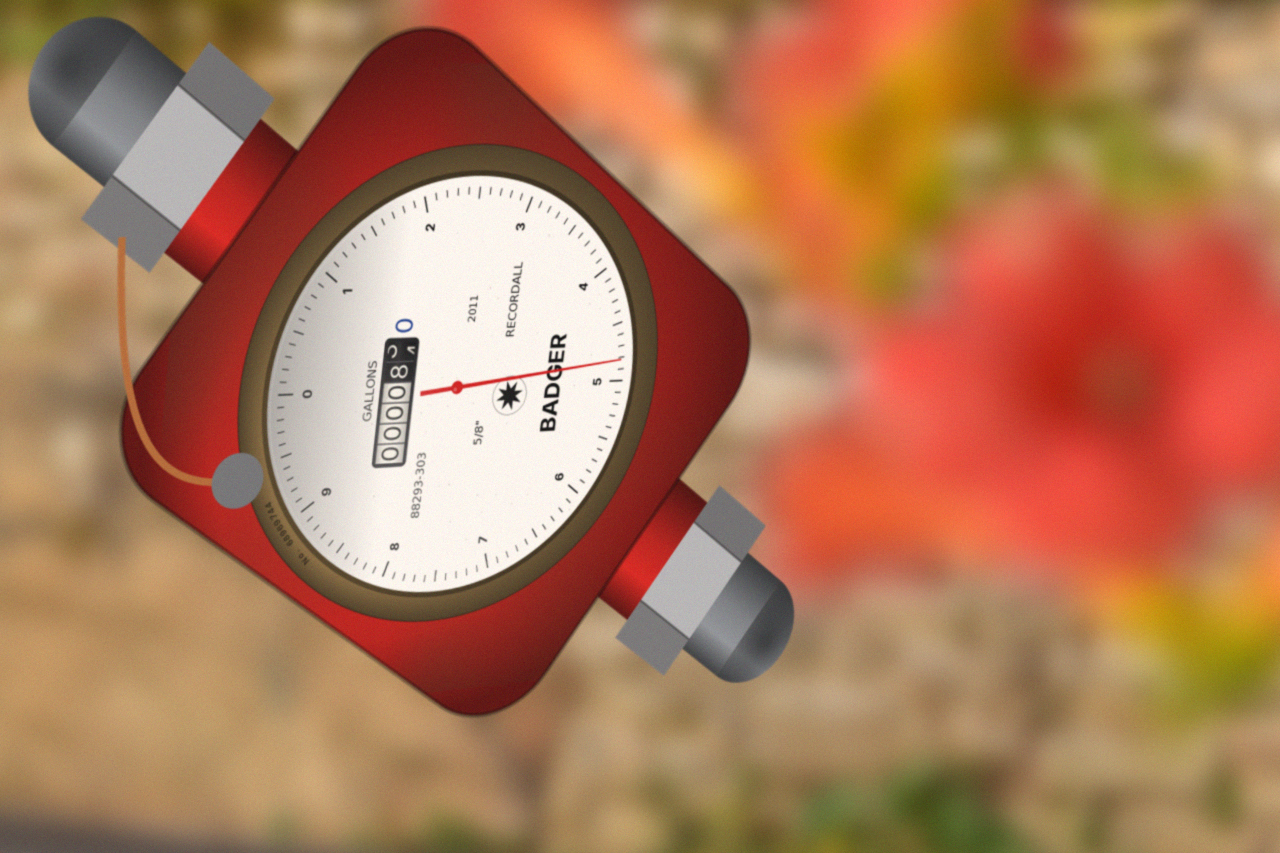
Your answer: 834.8 gal
